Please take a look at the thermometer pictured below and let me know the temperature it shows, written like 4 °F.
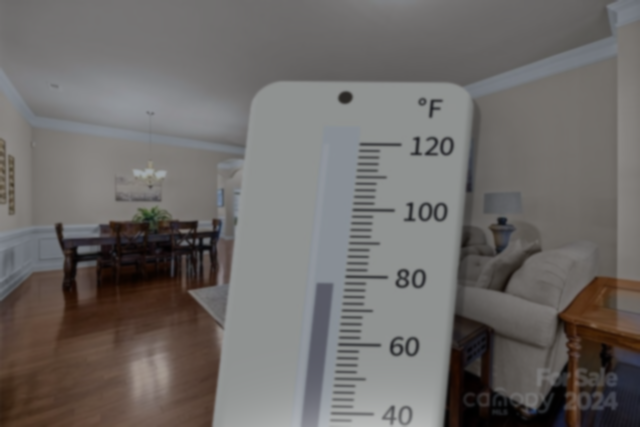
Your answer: 78 °F
